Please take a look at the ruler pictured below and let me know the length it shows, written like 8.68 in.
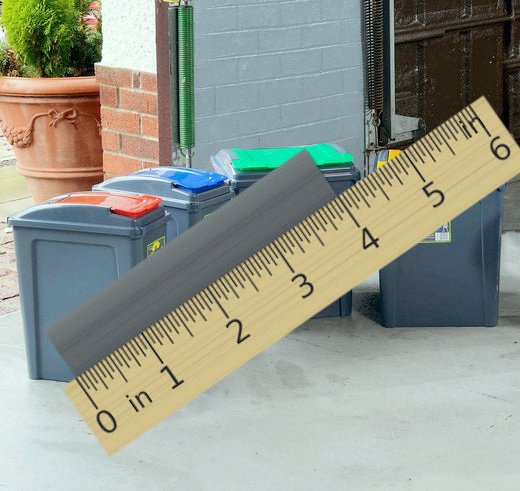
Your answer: 4 in
